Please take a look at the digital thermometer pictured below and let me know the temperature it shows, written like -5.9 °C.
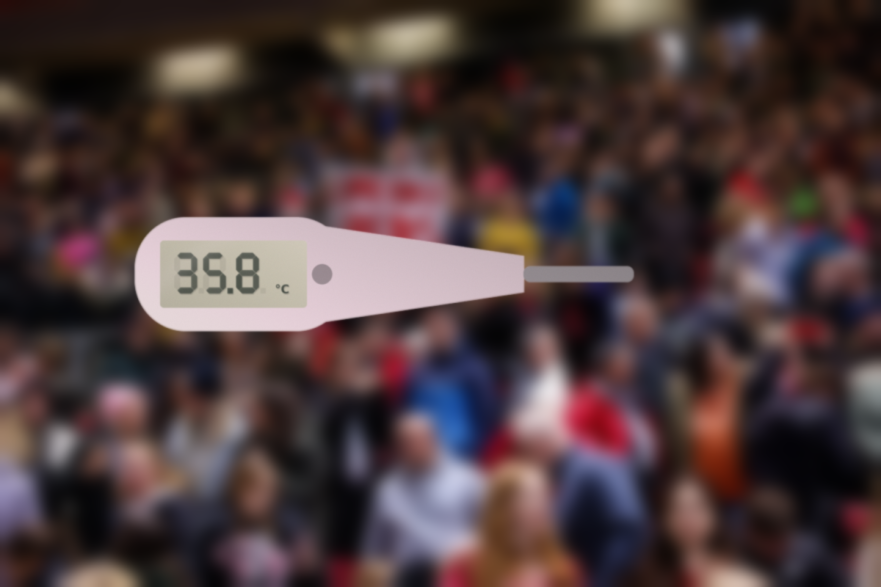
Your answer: 35.8 °C
